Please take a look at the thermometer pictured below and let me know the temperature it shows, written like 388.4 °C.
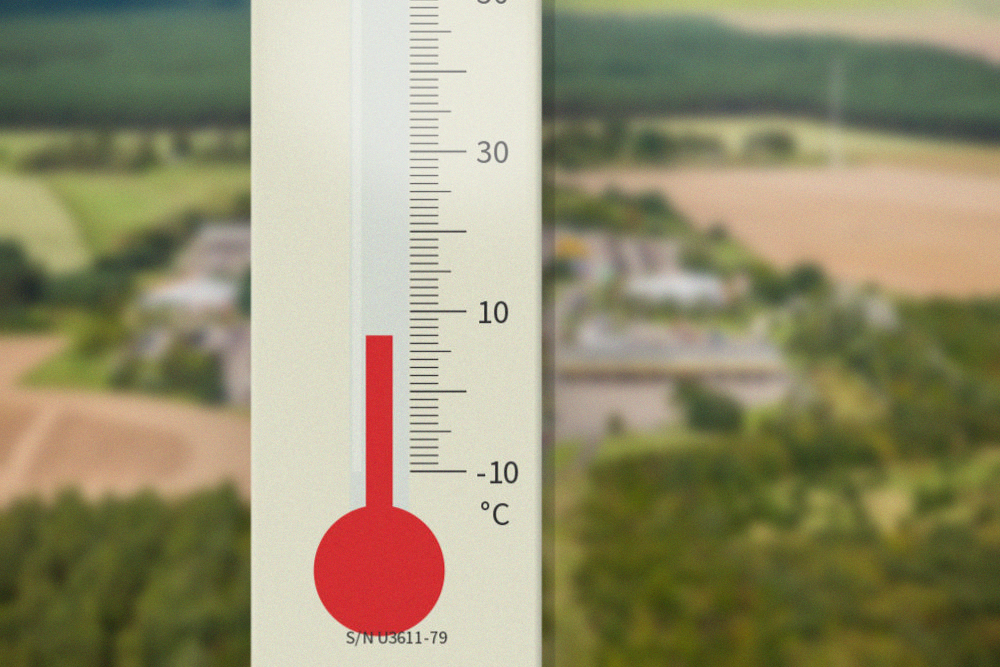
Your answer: 7 °C
